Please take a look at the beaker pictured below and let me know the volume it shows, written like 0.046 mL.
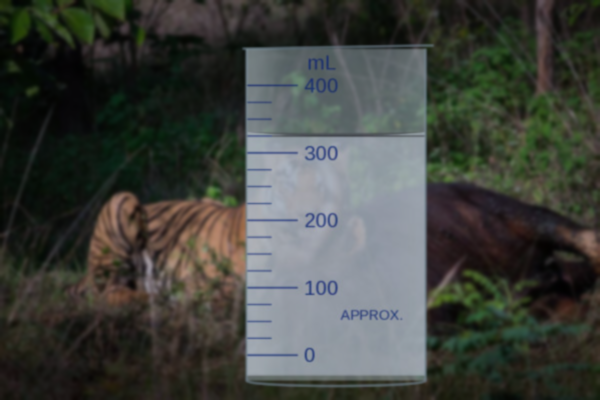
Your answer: 325 mL
